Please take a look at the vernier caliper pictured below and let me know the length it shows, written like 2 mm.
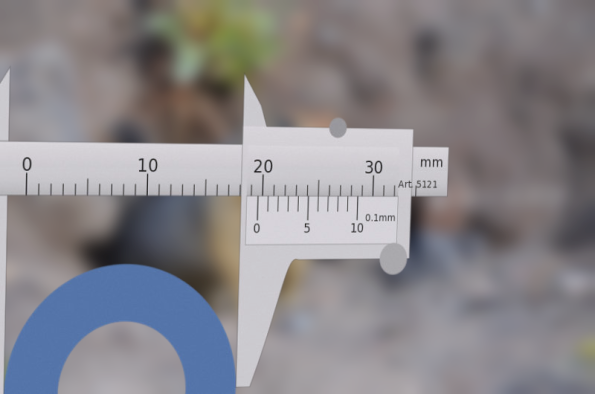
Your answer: 19.6 mm
